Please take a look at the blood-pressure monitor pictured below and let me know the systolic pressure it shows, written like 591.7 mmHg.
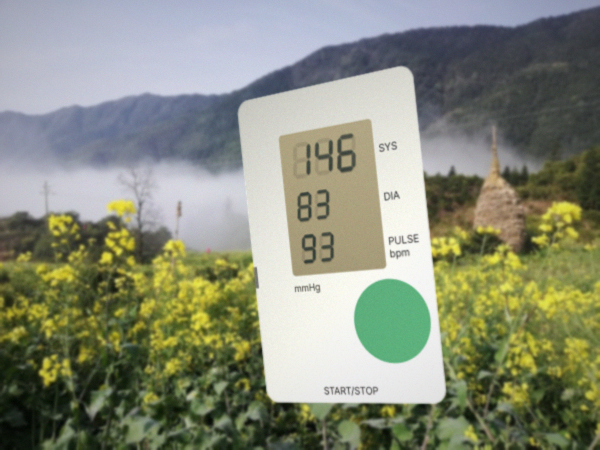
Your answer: 146 mmHg
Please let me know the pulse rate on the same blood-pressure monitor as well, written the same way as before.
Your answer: 93 bpm
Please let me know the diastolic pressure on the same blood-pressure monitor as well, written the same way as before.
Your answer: 83 mmHg
